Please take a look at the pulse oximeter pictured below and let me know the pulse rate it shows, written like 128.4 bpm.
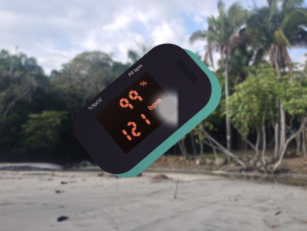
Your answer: 121 bpm
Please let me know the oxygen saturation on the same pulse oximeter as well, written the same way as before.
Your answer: 99 %
